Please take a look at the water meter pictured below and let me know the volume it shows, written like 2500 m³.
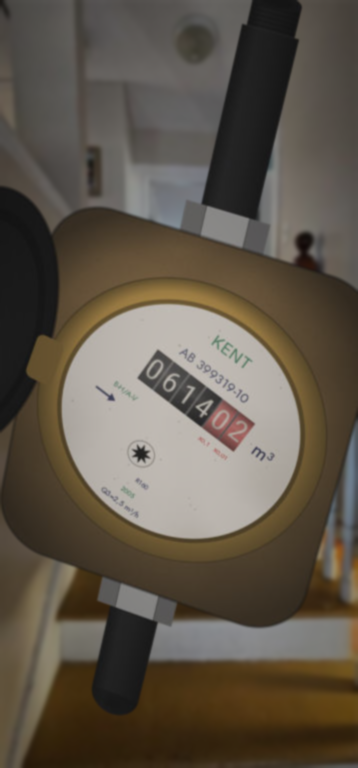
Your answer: 614.02 m³
